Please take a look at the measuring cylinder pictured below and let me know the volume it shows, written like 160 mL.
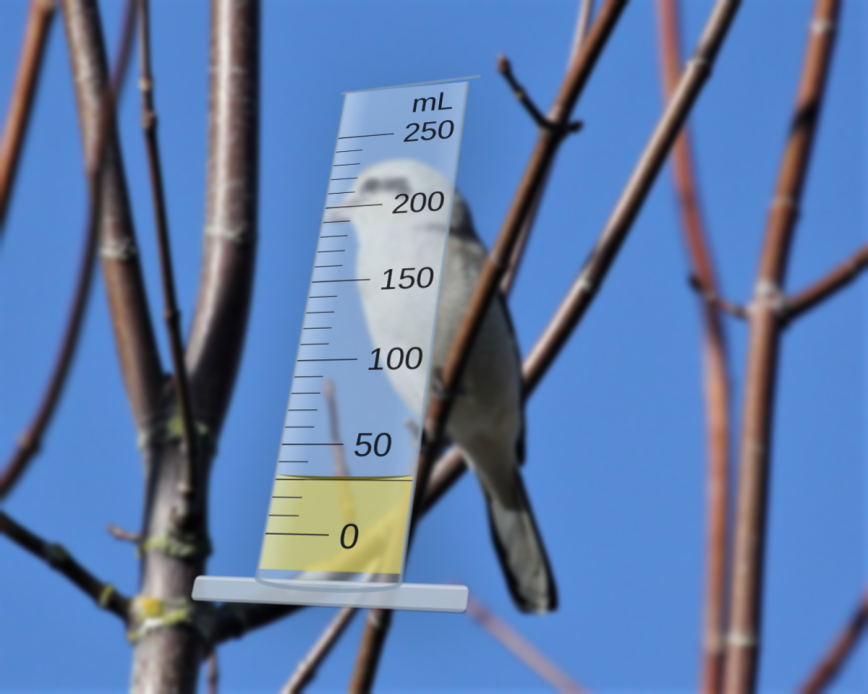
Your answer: 30 mL
